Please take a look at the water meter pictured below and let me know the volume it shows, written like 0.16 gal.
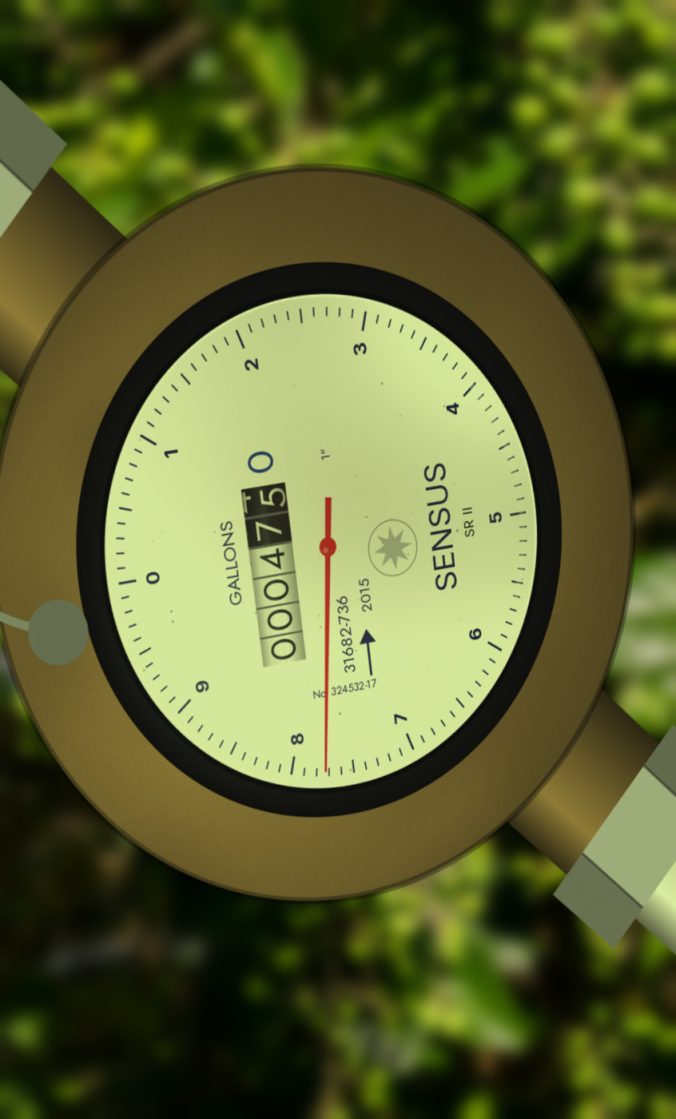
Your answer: 4747.7 gal
